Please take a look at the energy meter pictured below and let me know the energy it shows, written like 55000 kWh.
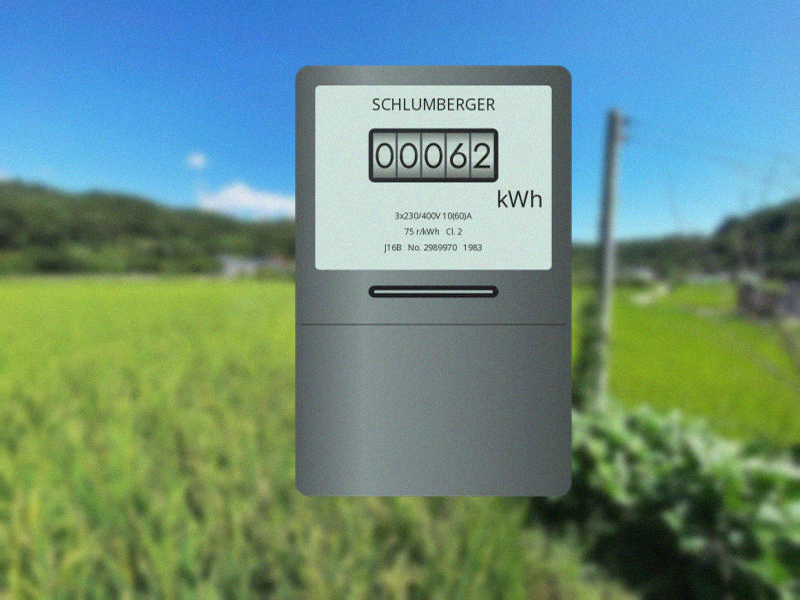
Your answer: 62 kWh
